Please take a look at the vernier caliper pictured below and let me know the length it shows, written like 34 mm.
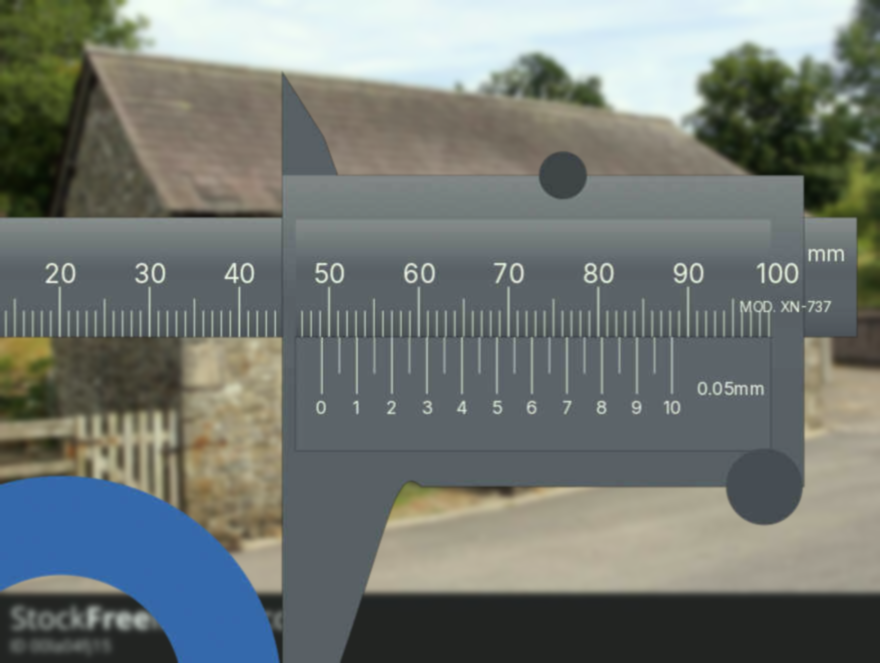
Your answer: 49.2 mm
